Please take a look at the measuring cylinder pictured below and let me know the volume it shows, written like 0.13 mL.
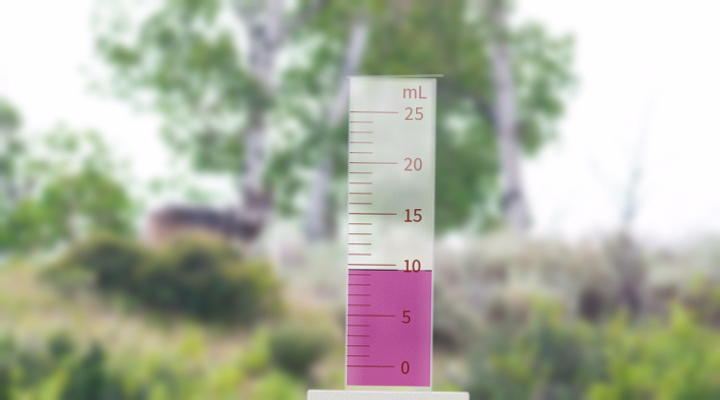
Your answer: 9.5 mL
